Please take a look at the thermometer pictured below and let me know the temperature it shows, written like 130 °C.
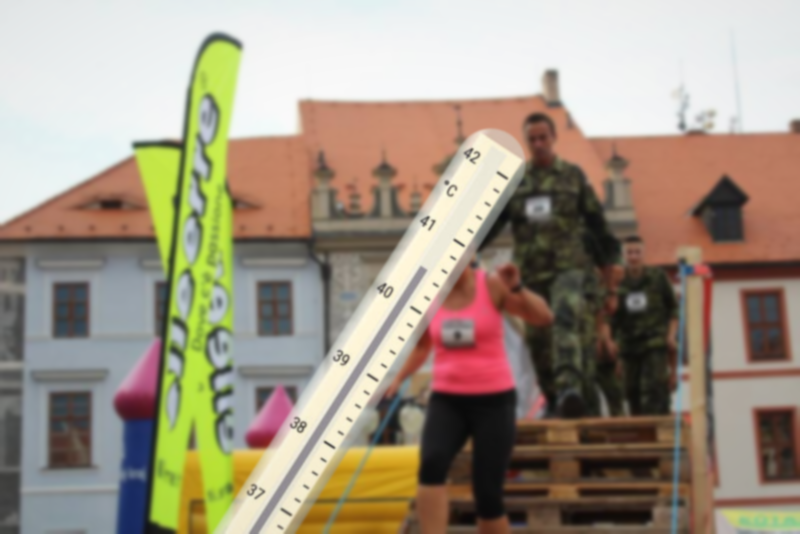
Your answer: 40.5 °C
